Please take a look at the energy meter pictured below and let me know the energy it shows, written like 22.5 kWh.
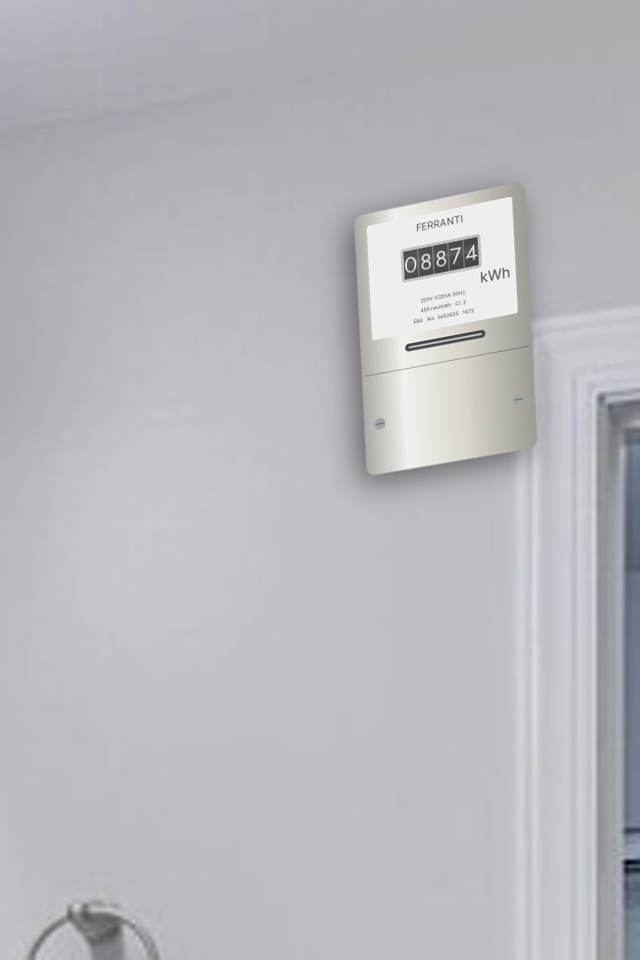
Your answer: 8874 kWh
